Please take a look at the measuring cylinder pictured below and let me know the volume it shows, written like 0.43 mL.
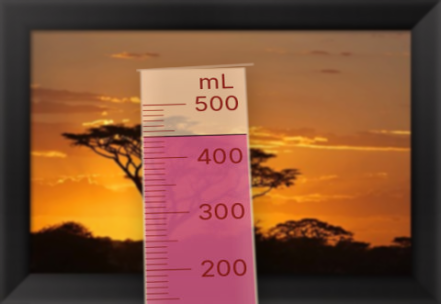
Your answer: 440 mL
